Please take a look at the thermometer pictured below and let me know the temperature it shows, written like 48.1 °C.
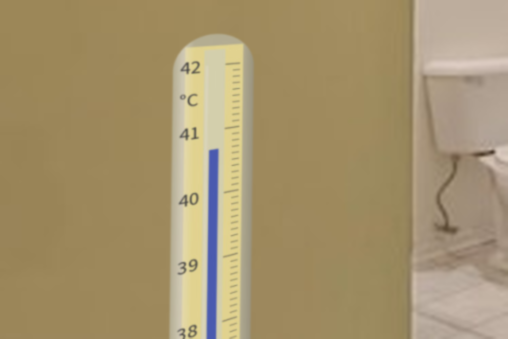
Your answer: 40.7 °C
